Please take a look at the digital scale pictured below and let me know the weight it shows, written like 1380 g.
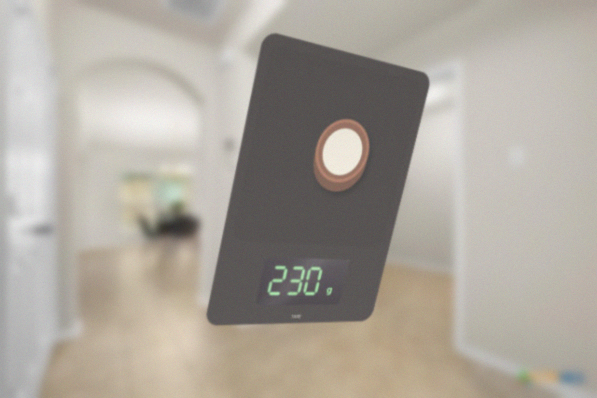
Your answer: 230 g
